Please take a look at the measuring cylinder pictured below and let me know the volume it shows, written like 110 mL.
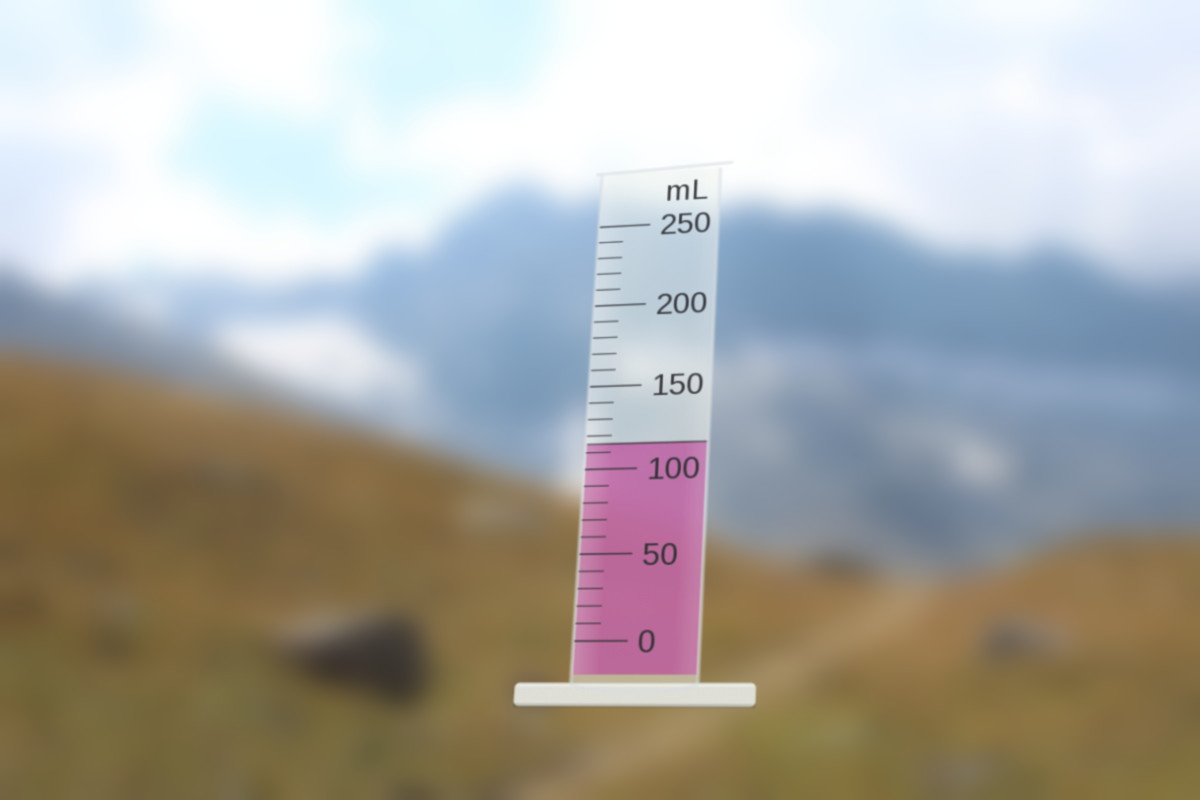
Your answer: 115 mL
